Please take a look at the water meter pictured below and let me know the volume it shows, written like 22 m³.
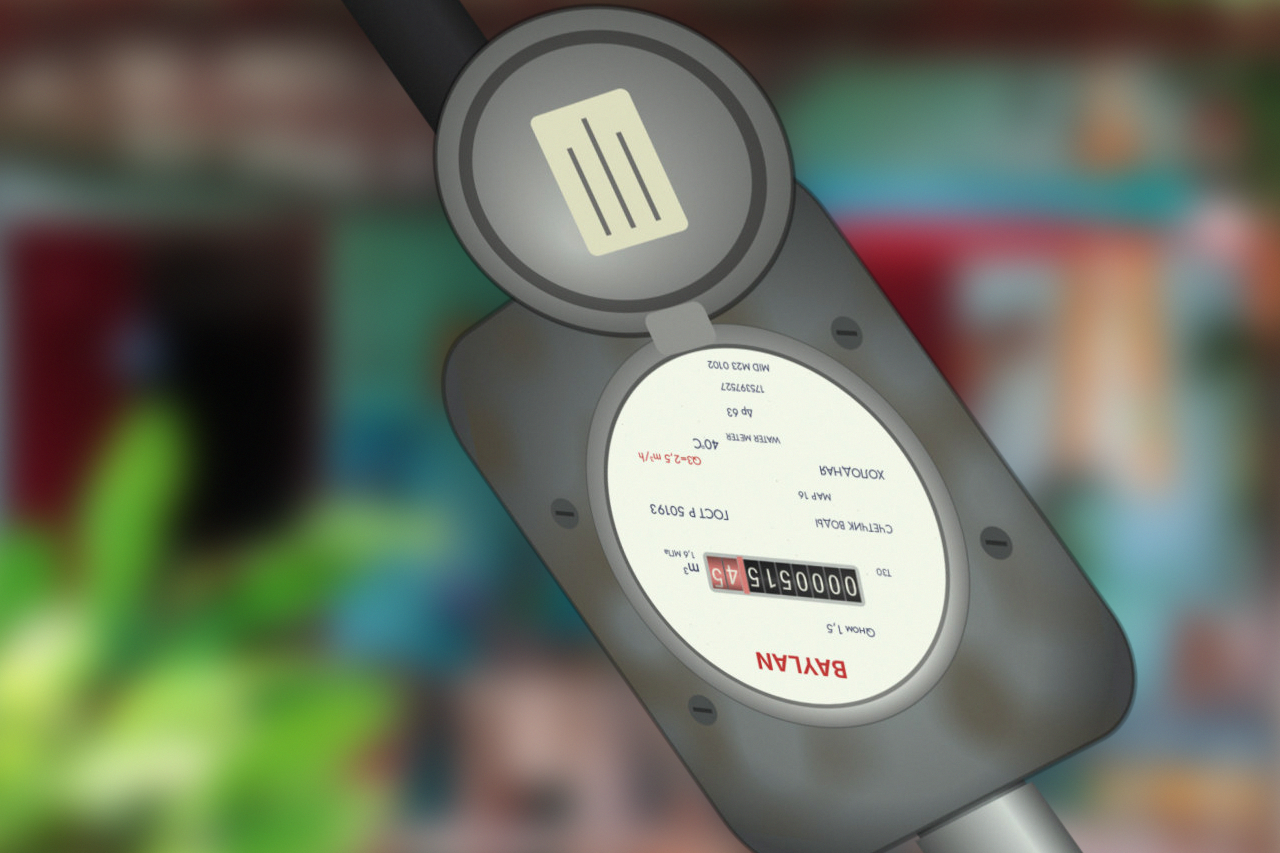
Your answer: 515.45 m³
